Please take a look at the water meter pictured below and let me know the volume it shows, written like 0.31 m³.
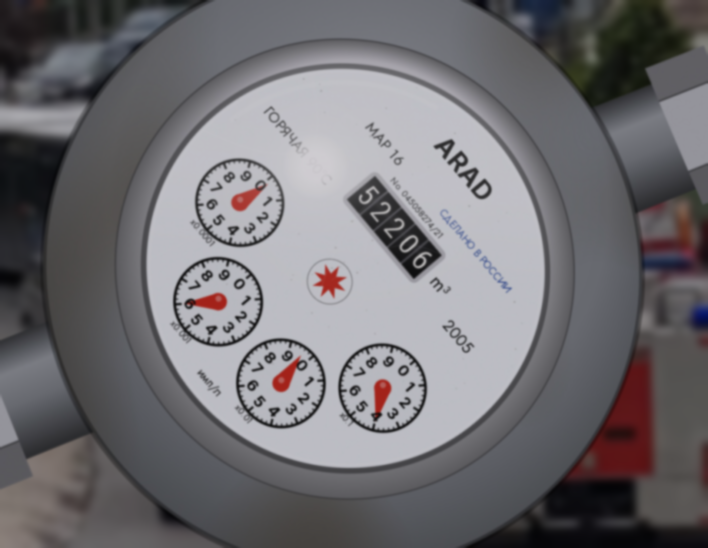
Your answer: 52206.3960 m³
